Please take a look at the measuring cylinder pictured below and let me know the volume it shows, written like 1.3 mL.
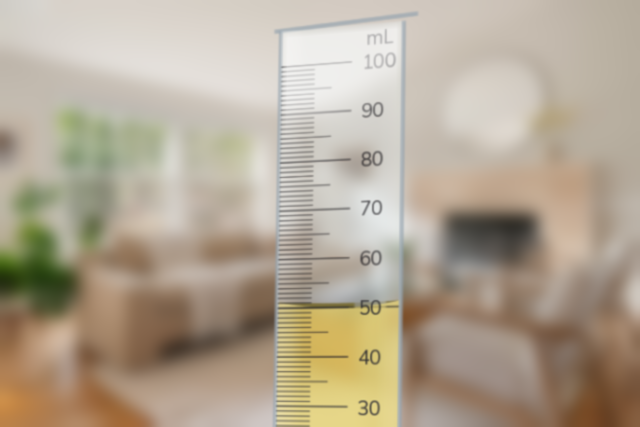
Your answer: 50 mL
